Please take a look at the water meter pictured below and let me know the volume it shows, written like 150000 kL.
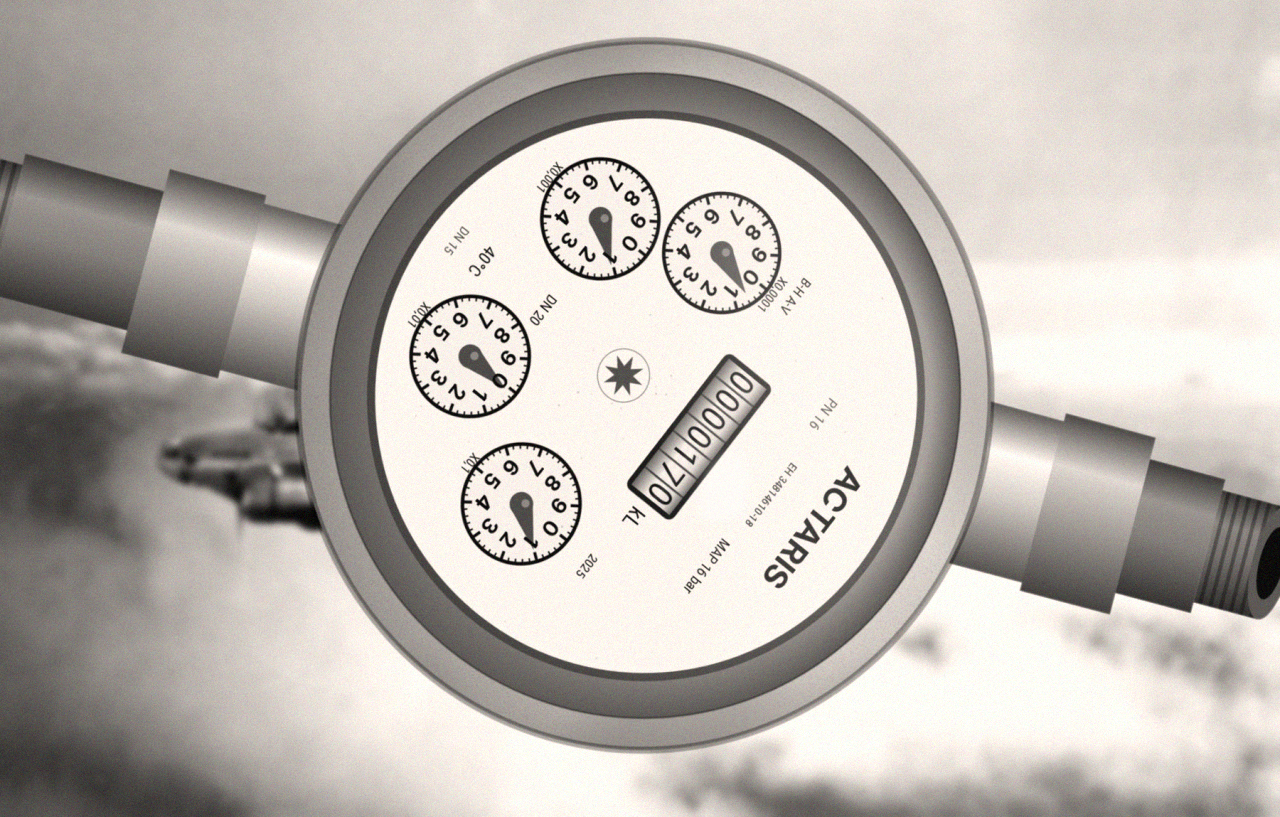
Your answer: 170.1010 kL
